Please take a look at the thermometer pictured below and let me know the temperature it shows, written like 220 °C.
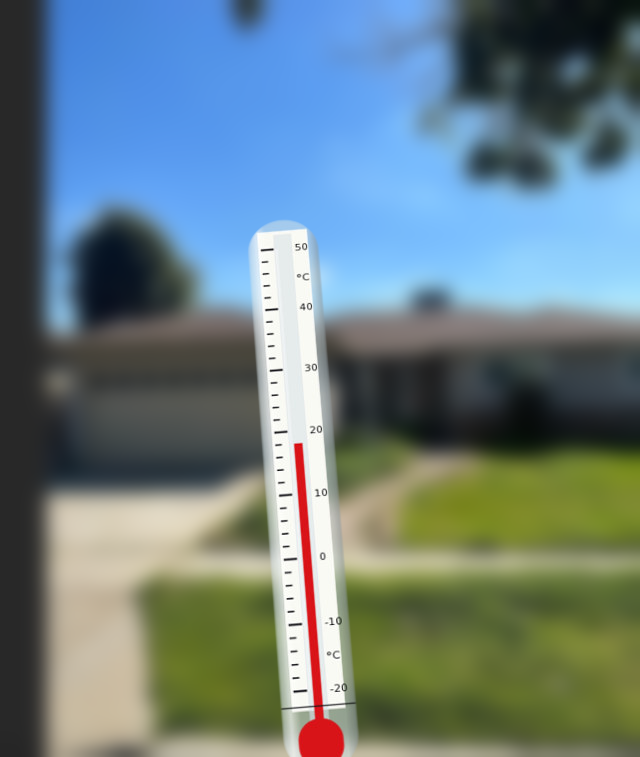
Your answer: 18 °C
